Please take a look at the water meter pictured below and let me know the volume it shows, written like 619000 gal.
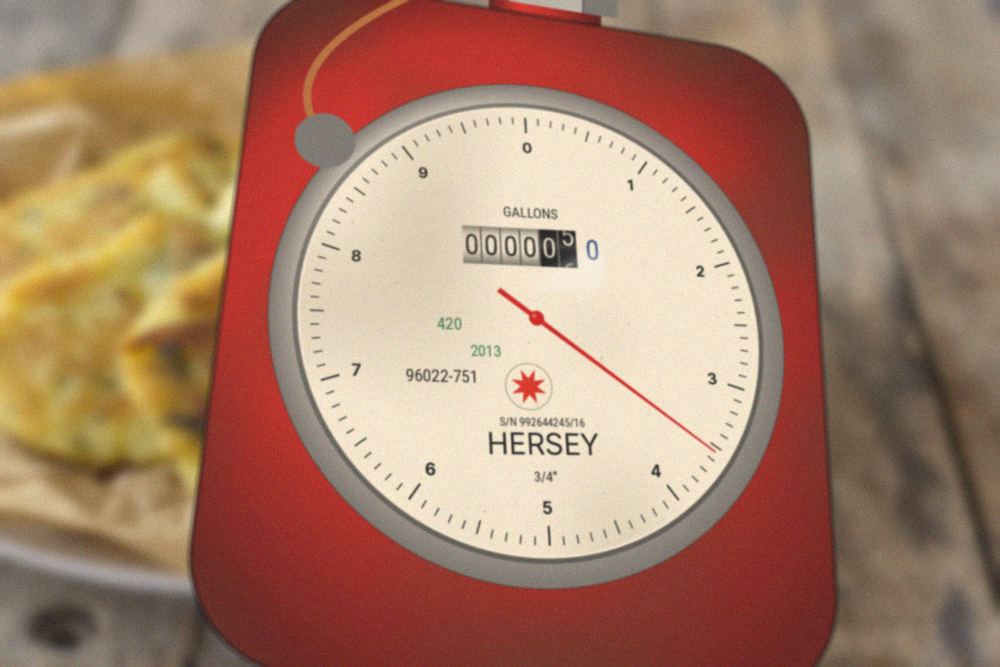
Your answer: 53.5 gal
